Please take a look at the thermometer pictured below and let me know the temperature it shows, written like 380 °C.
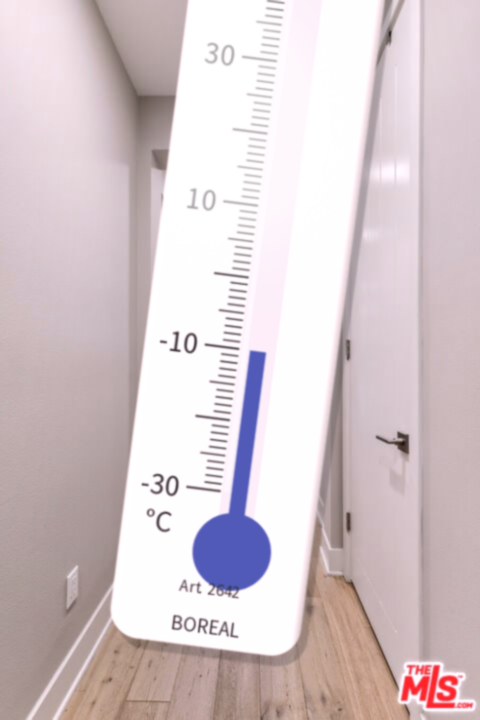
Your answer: -10 °C
